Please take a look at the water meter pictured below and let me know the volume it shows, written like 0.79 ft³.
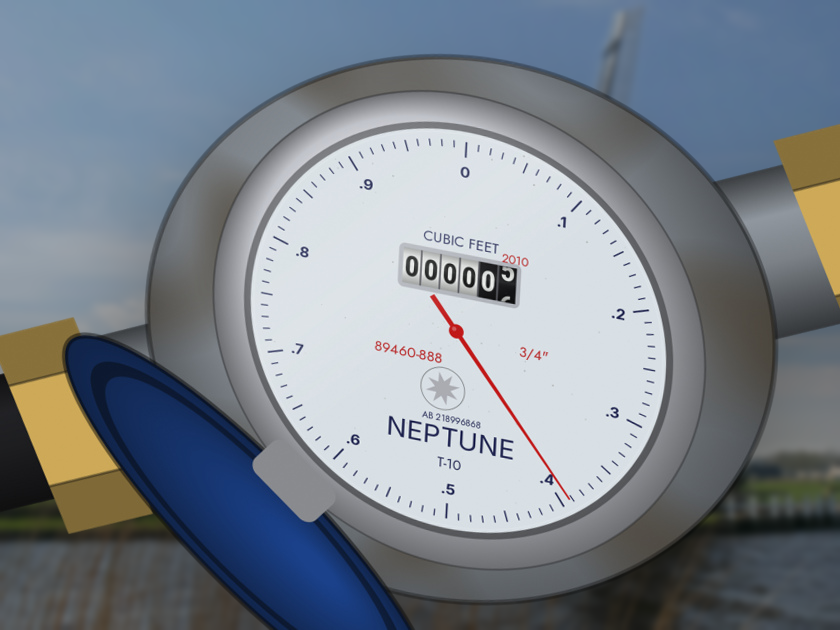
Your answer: 5.39 ft³
